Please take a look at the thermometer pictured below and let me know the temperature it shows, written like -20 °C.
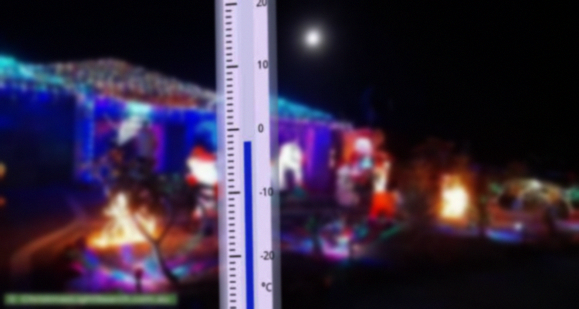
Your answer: -2 °C
